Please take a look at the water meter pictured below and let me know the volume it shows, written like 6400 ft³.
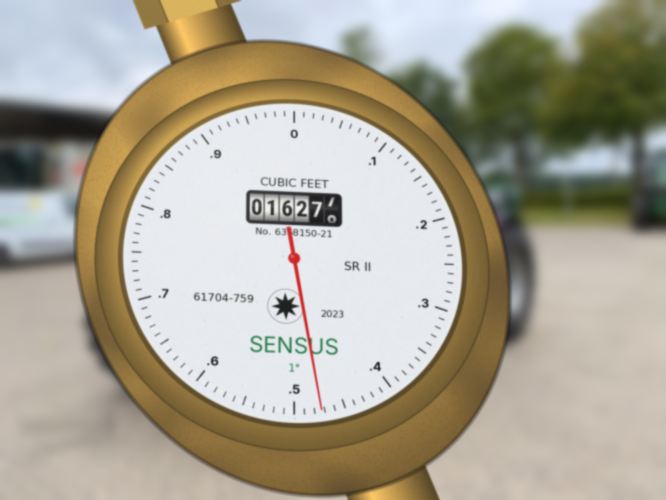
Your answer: 16277.47 ft³
